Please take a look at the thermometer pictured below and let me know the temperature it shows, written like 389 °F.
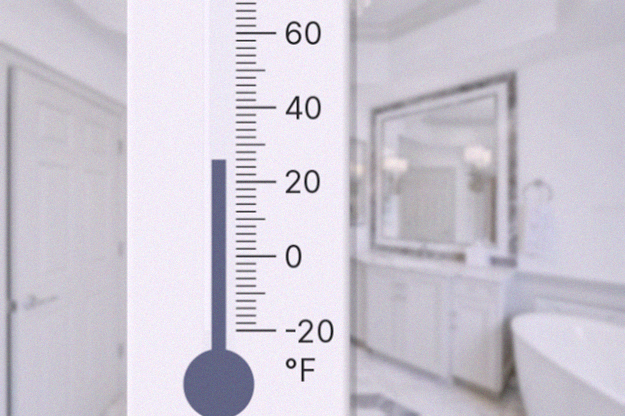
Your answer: 26 °F
